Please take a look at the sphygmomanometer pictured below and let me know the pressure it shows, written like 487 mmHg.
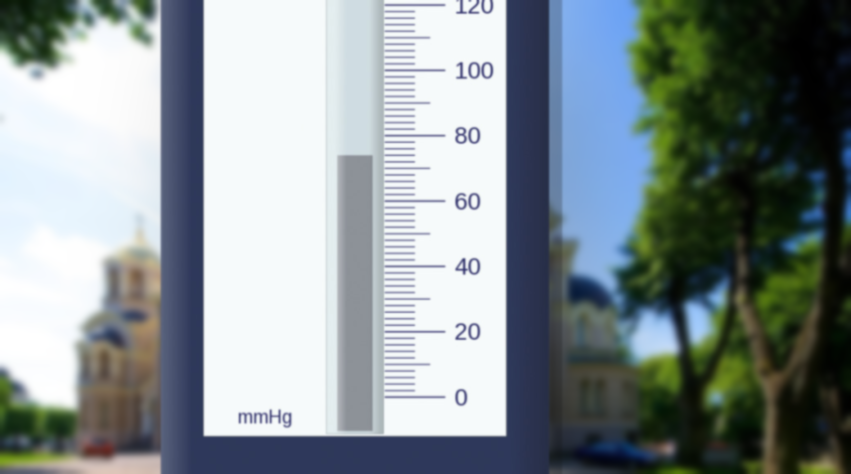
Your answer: 74 mmHg
